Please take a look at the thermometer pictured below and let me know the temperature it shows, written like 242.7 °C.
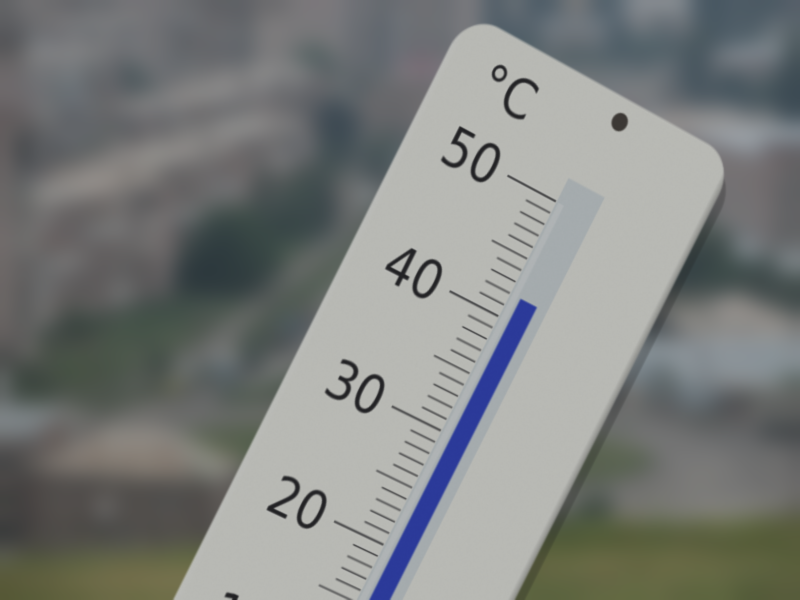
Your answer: 42 °C
